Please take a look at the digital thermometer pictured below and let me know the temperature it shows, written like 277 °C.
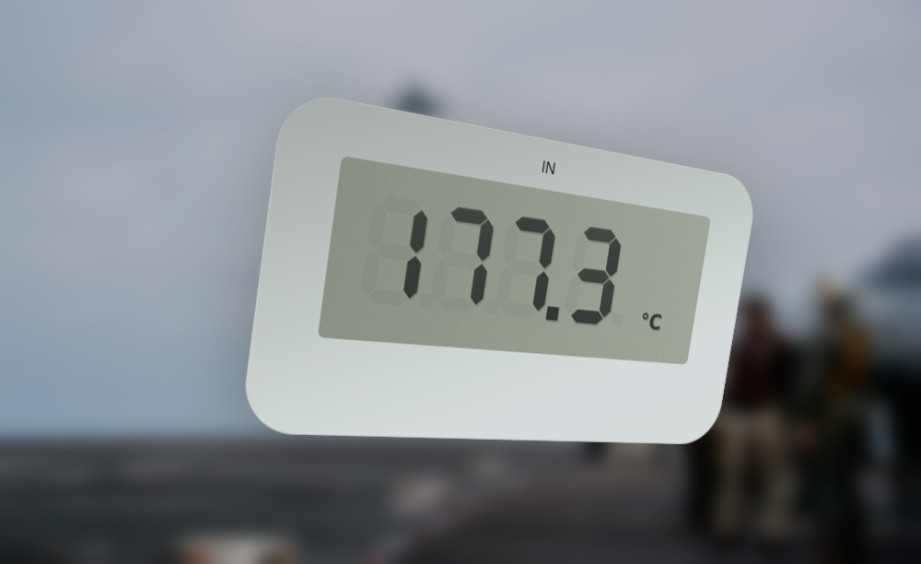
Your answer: 177.3 °C
